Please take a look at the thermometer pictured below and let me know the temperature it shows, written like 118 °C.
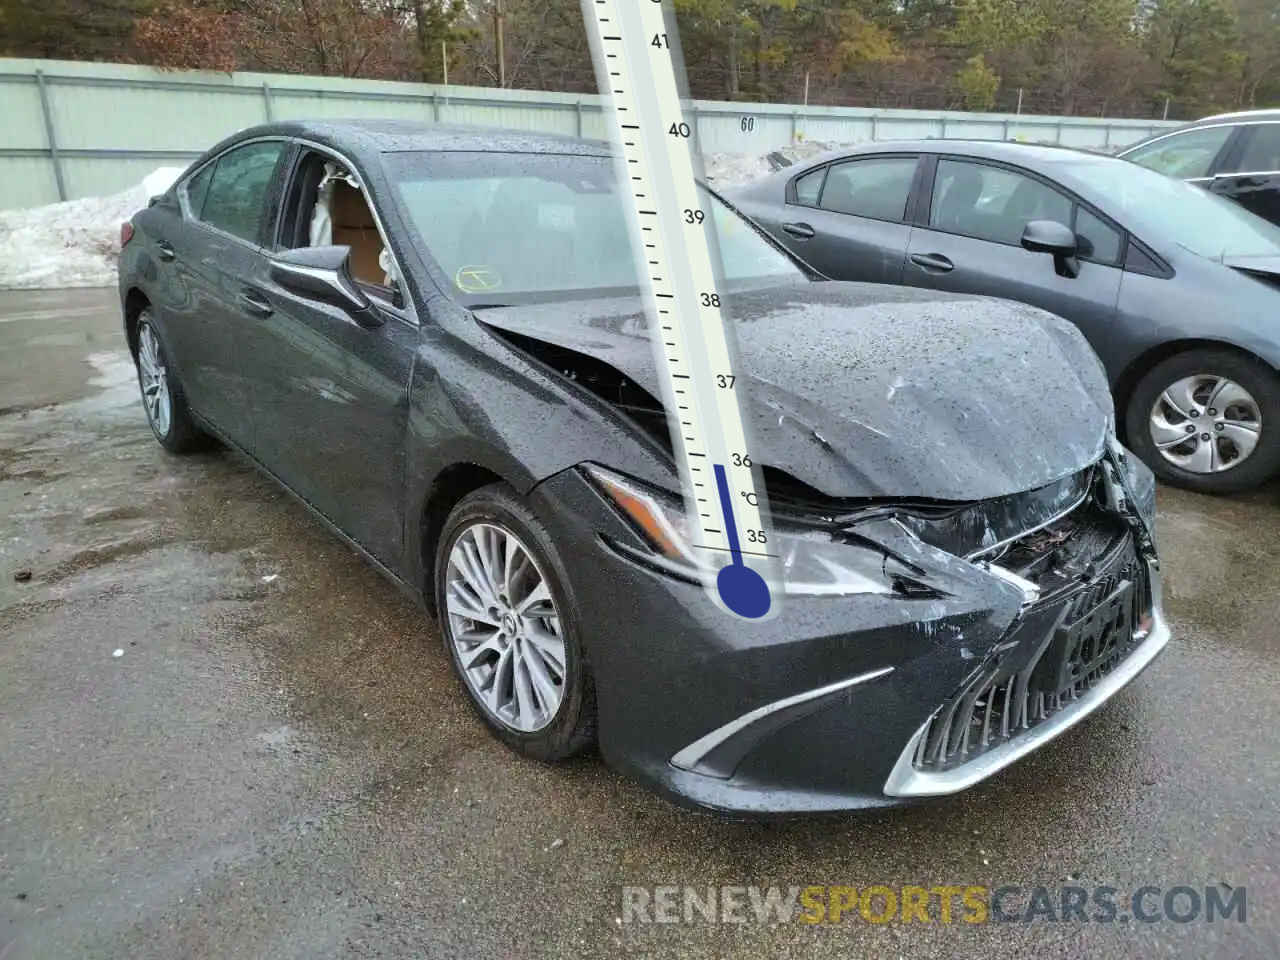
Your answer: 35.9 °C
